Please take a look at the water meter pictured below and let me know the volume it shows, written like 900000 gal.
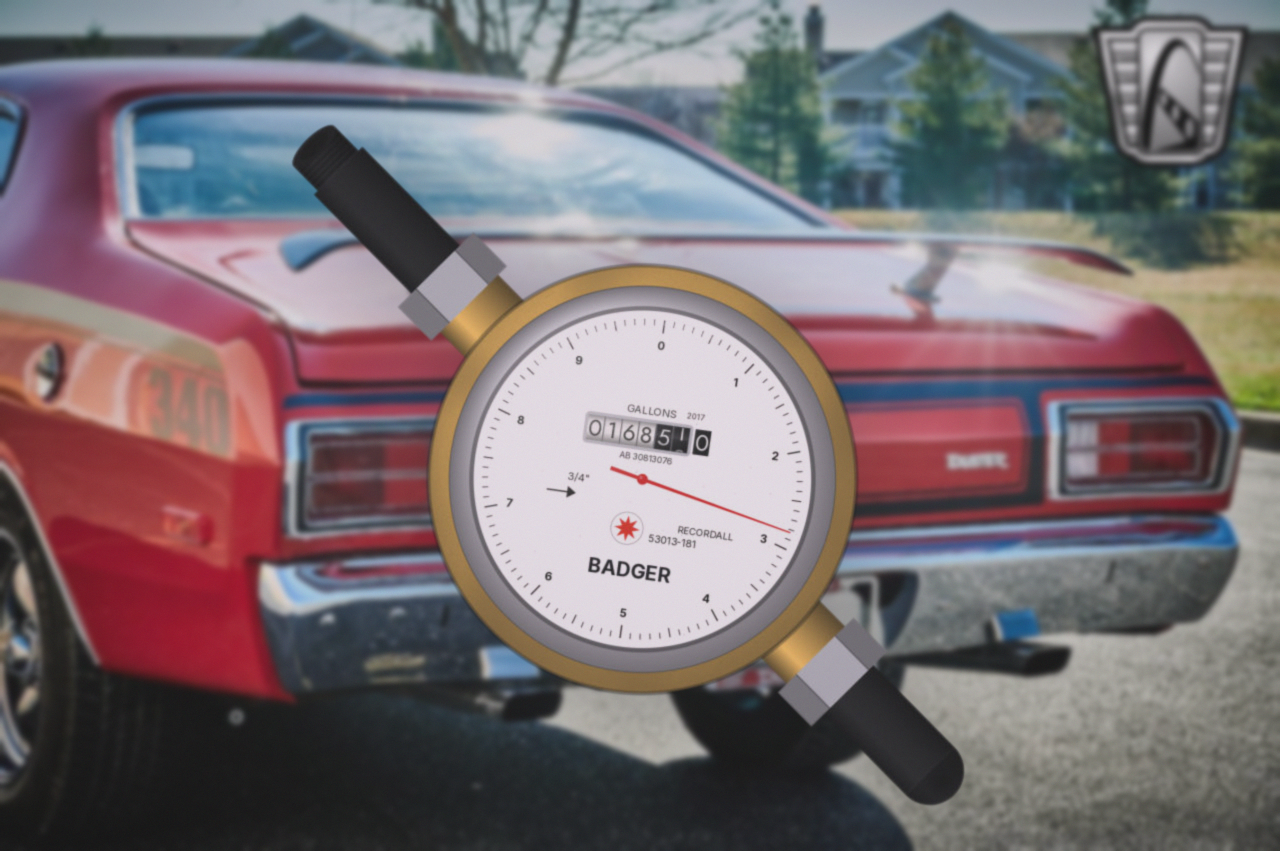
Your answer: 168512.8 gal
